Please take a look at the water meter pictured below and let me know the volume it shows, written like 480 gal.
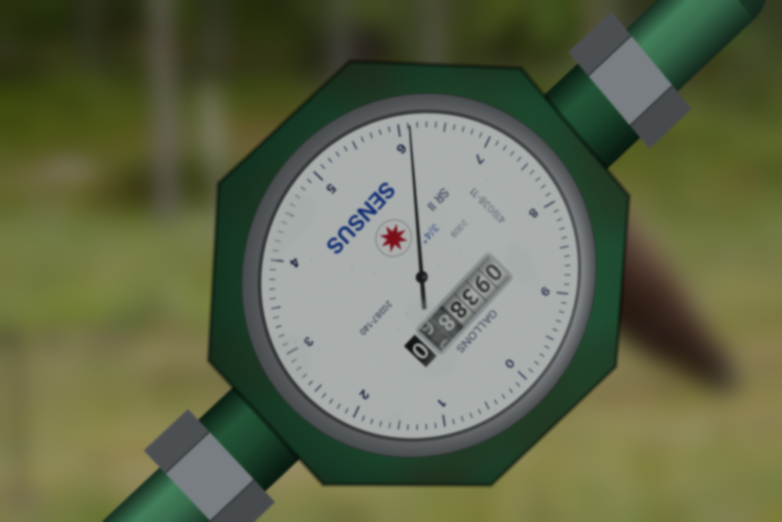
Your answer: 938856.1 gal
